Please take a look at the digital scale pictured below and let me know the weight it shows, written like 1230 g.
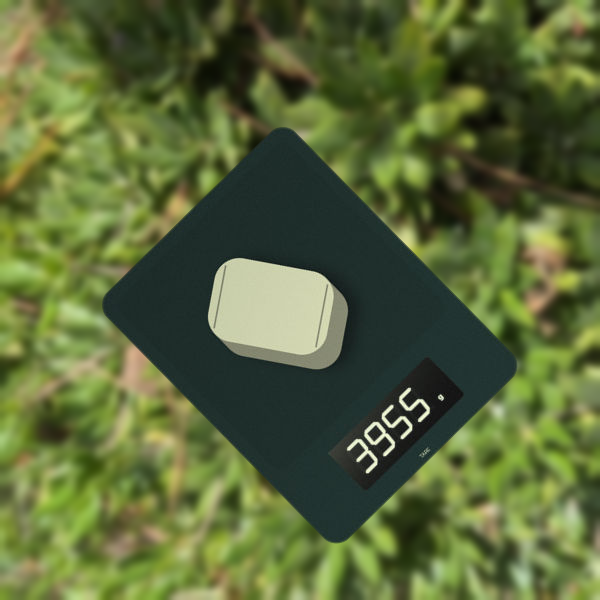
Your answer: 3955 g
